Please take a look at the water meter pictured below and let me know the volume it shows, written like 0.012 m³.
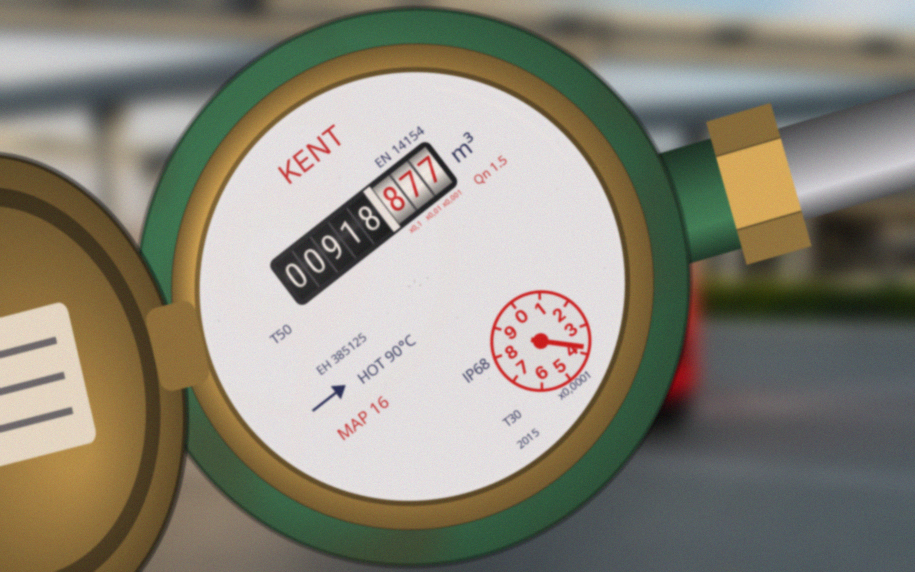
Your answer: 918.8773 m³
